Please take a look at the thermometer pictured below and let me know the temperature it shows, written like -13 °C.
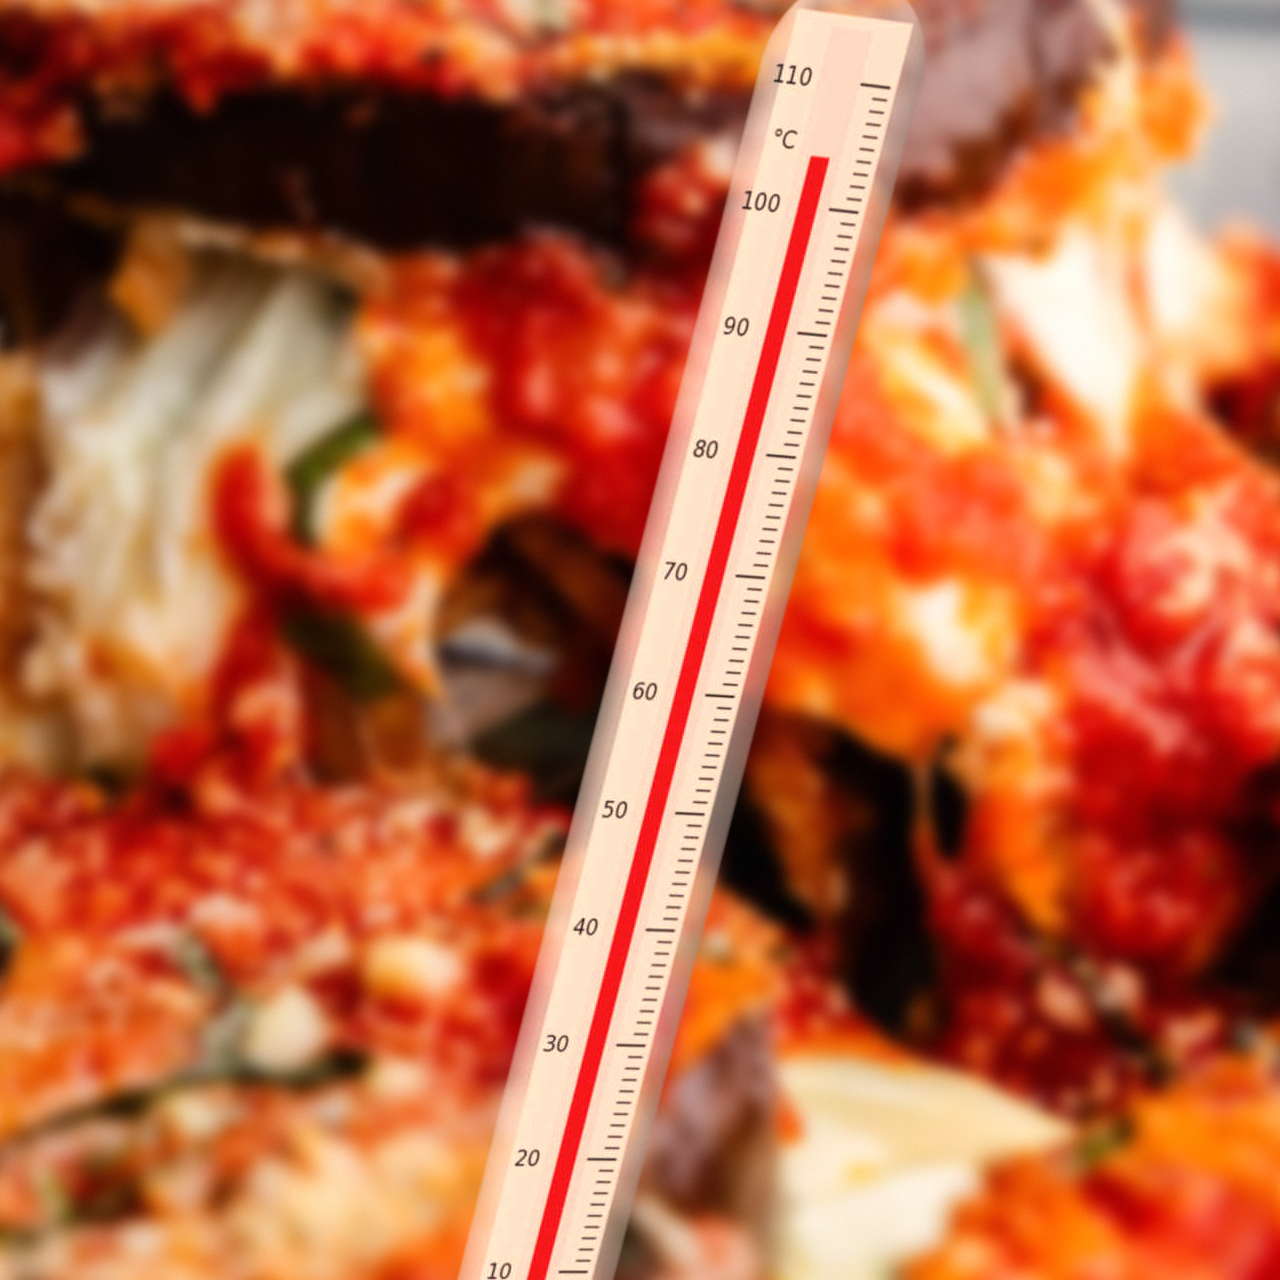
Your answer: 104 °C
